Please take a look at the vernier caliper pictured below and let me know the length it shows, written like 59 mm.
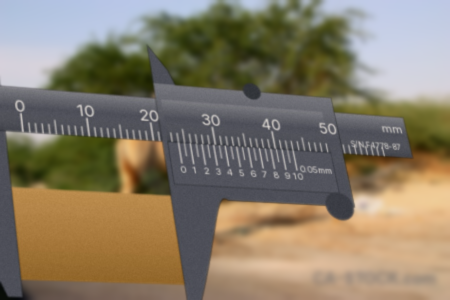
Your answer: 24.0 mm
